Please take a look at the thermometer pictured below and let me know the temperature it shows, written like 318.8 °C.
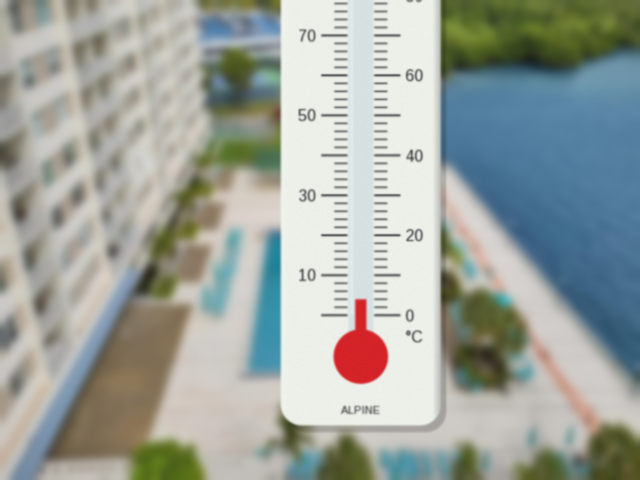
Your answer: 4 °C
